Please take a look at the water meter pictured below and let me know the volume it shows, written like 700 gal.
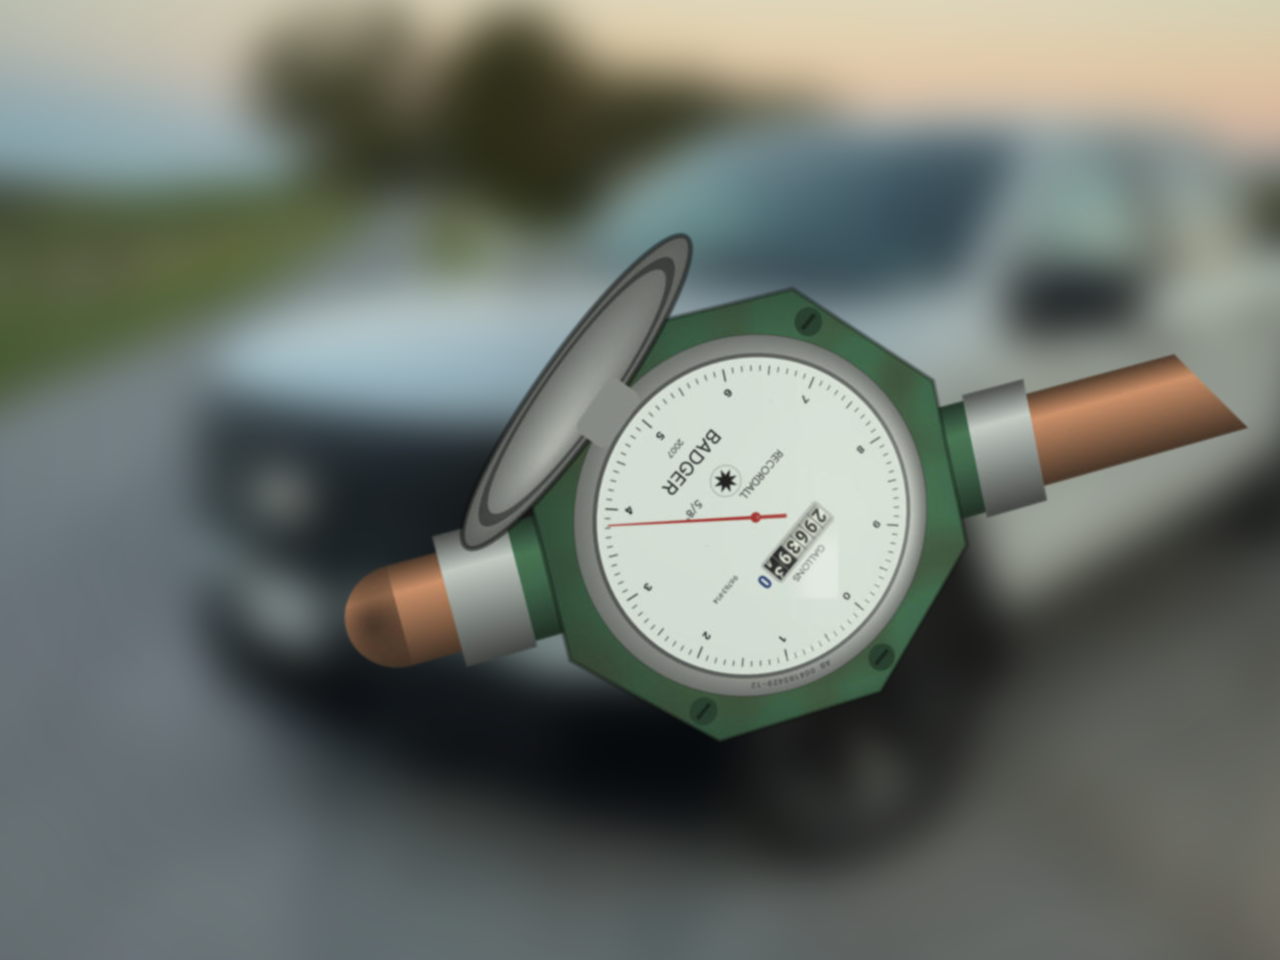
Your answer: 2963933.8 gal
